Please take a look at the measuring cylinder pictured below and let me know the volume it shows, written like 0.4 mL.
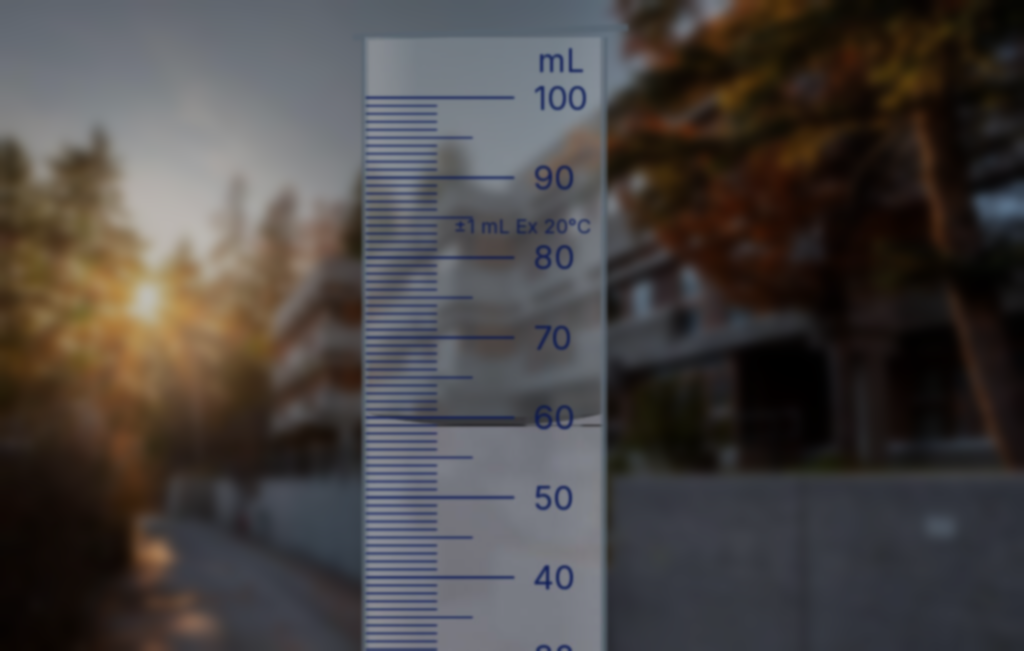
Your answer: 59 mL
